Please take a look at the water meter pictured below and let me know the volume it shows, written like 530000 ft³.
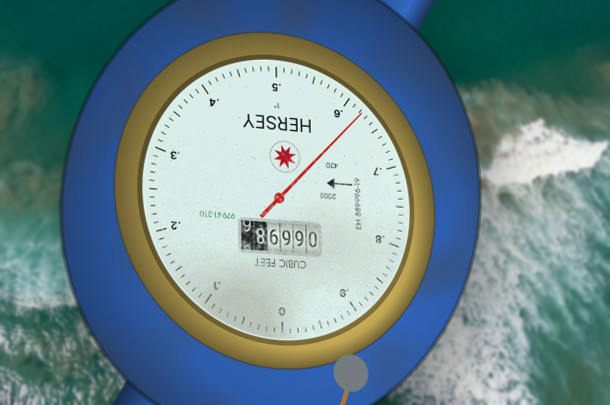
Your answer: 66985.62 ft³
